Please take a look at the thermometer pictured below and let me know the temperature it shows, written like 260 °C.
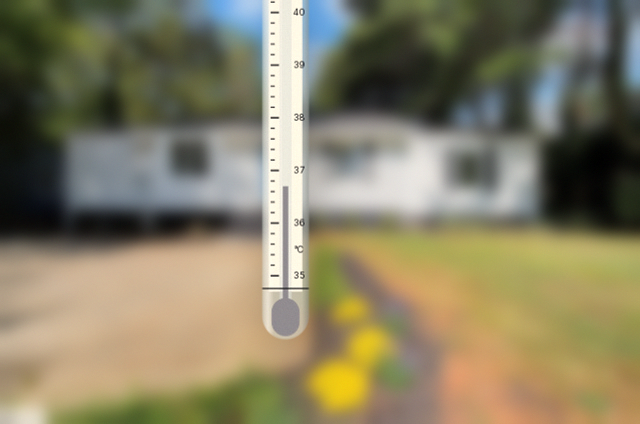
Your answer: 36.7 °C
